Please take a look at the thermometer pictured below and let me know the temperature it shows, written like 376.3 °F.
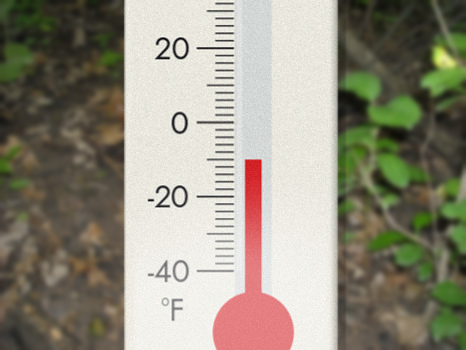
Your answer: -10 °F
